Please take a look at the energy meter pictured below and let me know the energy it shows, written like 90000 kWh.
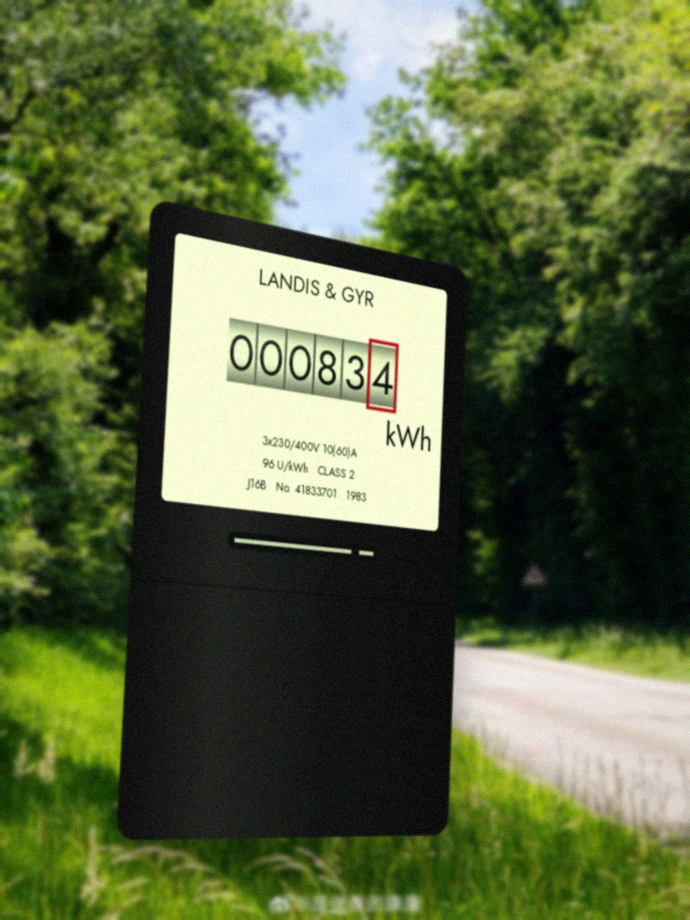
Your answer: 83.4 kWh
